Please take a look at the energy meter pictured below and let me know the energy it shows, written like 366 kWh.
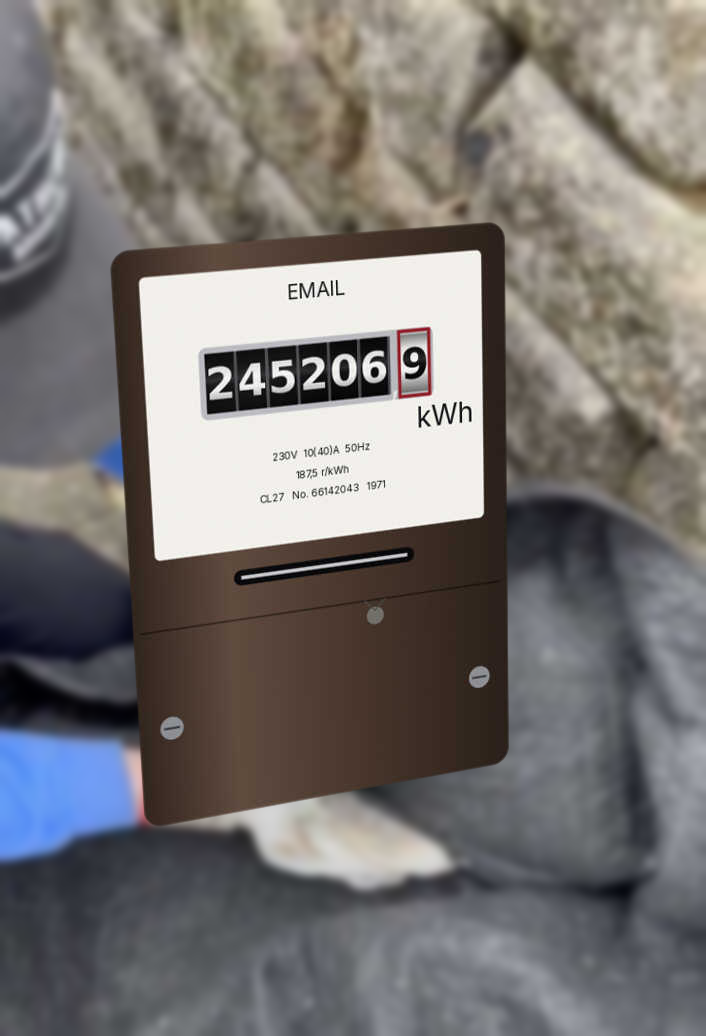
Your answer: 245206.9 kWh
